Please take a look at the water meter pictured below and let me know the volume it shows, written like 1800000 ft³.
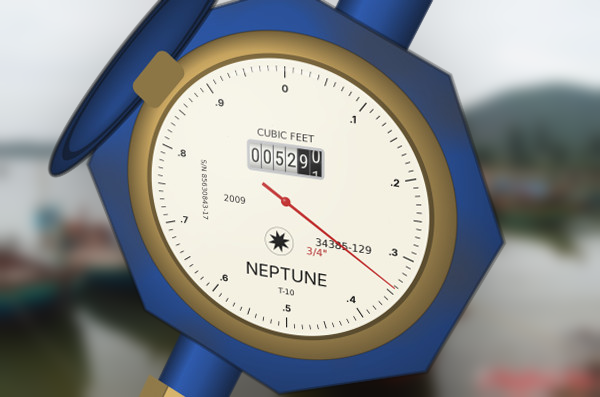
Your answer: 5290.34 ft³
